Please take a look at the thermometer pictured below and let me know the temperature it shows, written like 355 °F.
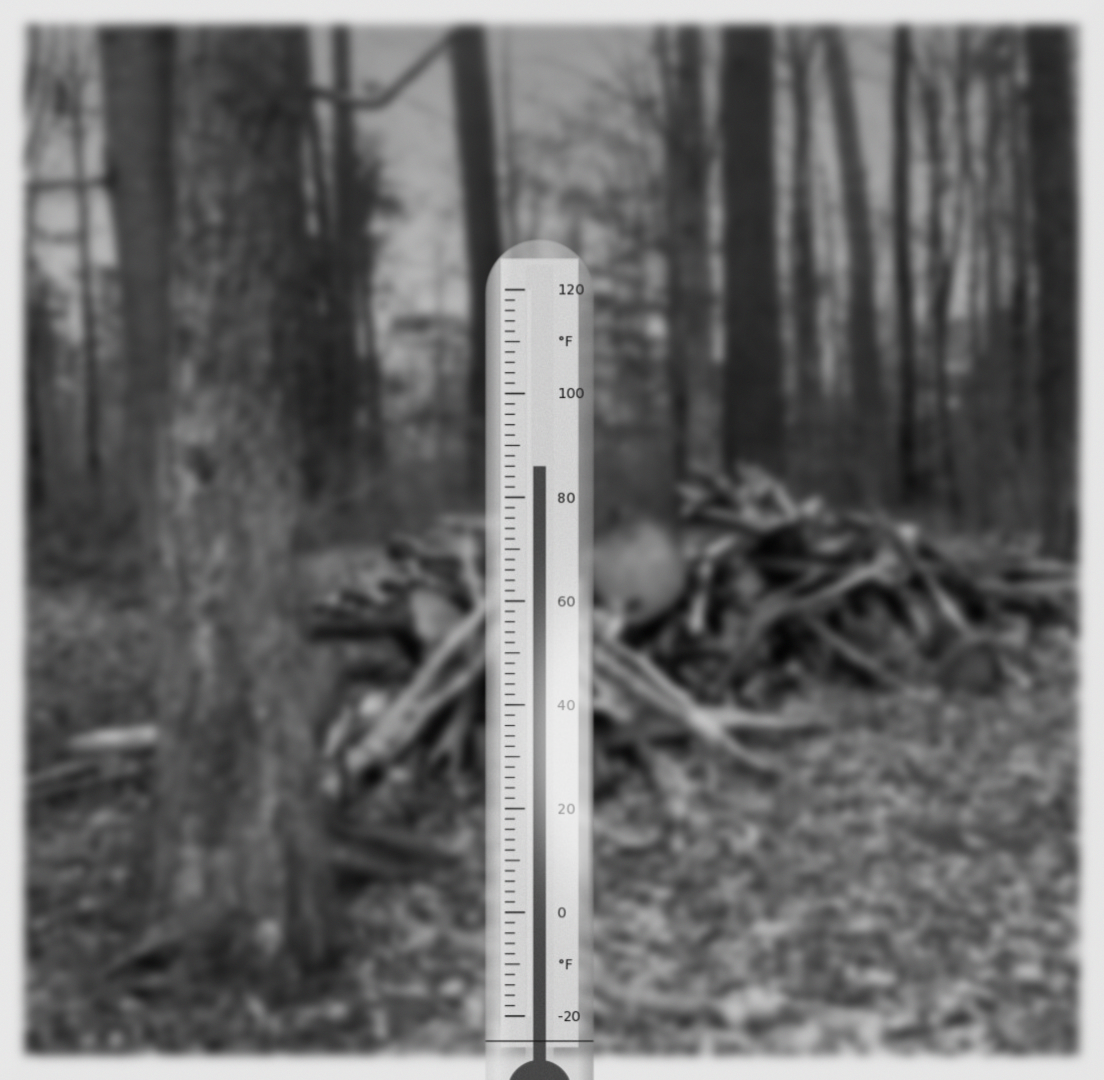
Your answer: 86 °F
